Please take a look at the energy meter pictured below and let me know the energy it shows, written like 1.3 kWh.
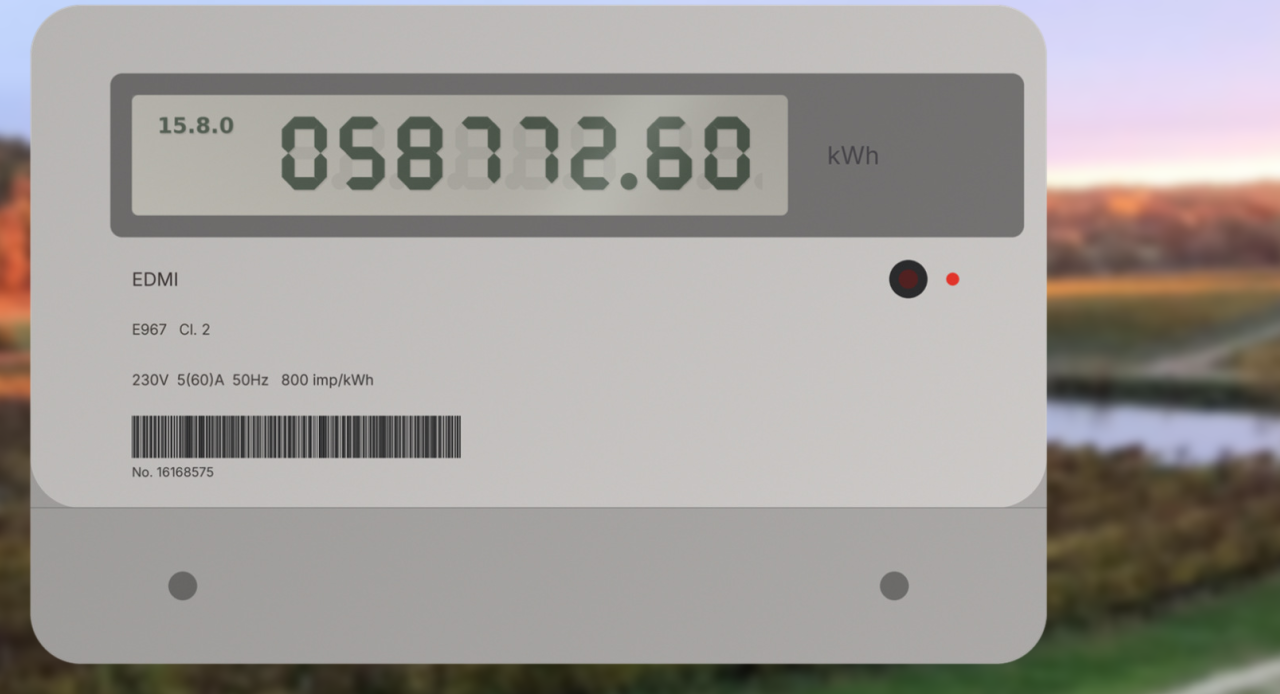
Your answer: 58772.60 kWh
